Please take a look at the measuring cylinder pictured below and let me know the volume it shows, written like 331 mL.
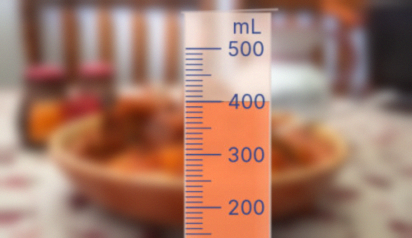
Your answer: 400 mL
